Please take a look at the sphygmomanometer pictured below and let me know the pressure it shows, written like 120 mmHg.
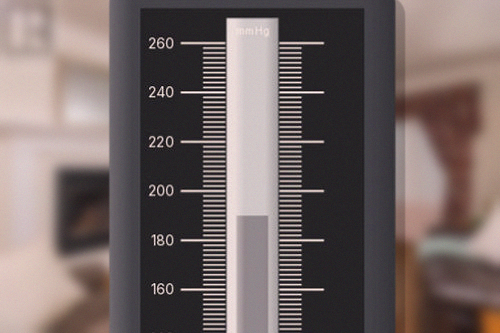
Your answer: 190 mmHg
